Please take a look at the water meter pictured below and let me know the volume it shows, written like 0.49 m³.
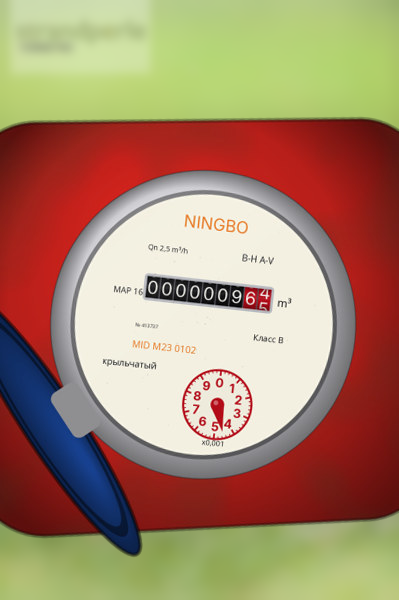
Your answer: 9.644 m³
